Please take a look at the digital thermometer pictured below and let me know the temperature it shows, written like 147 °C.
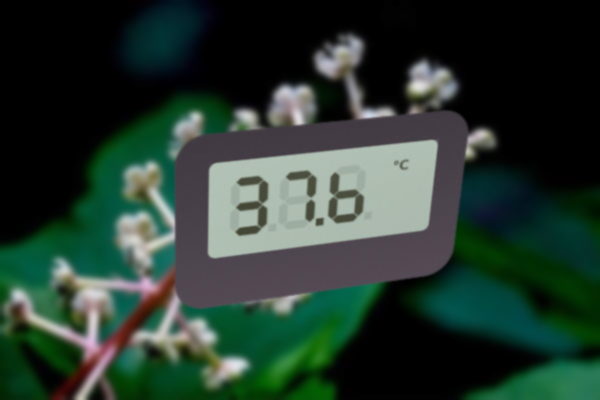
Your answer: 37.6 °C
